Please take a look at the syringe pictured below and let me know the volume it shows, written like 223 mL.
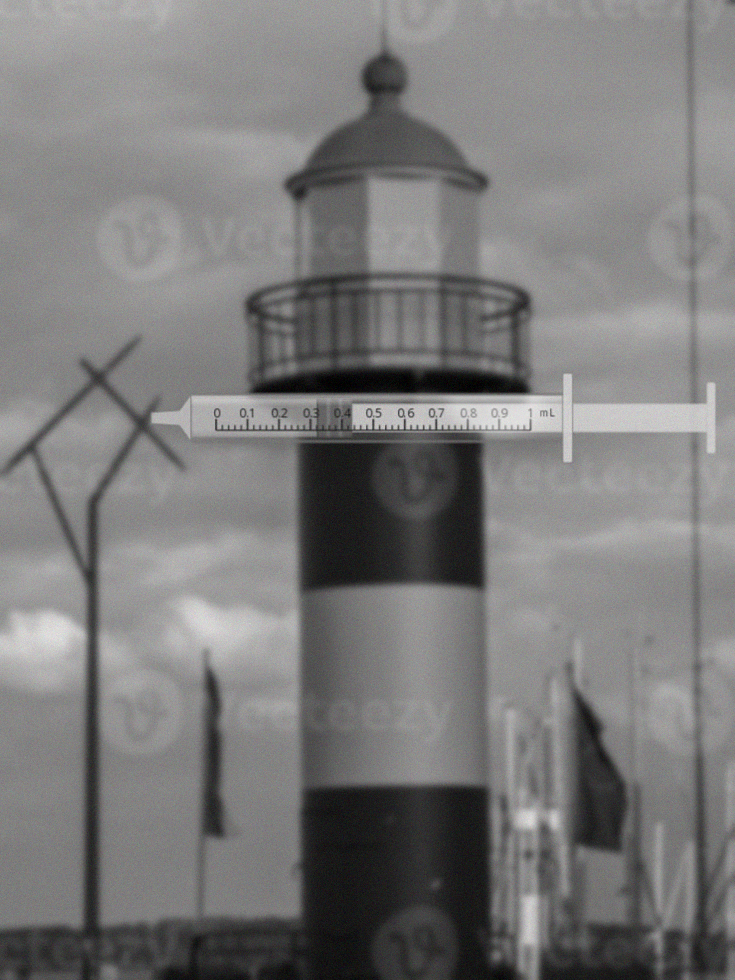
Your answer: 0.32 mL
